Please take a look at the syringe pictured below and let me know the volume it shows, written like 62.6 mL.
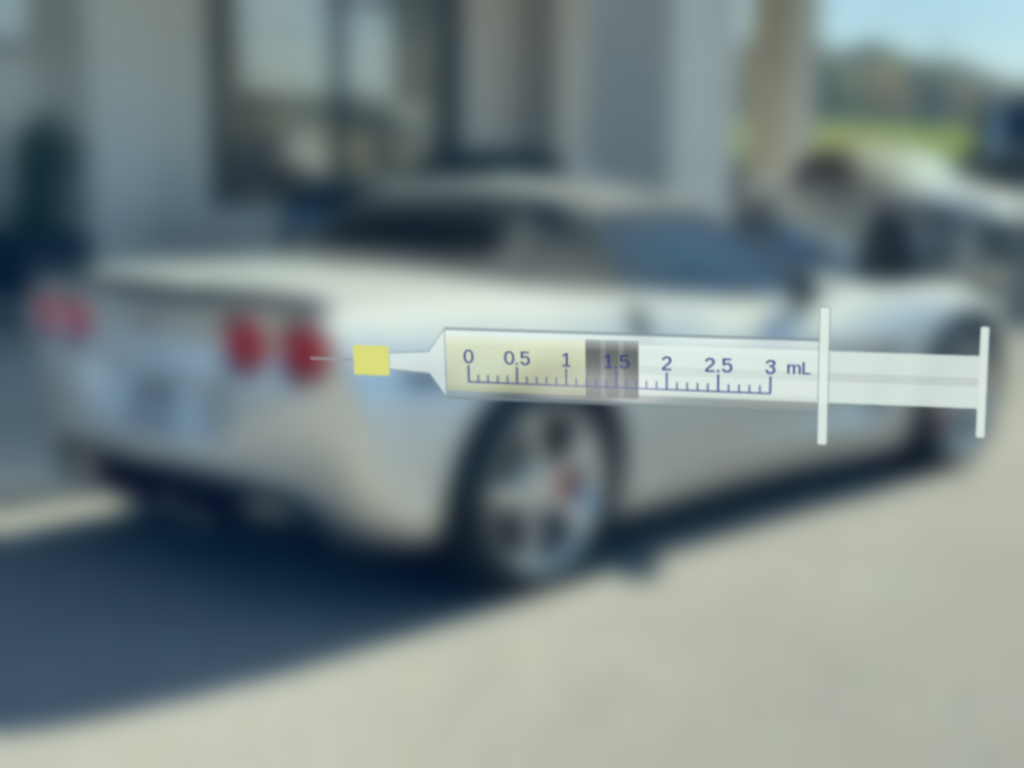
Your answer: 1.2 mL
